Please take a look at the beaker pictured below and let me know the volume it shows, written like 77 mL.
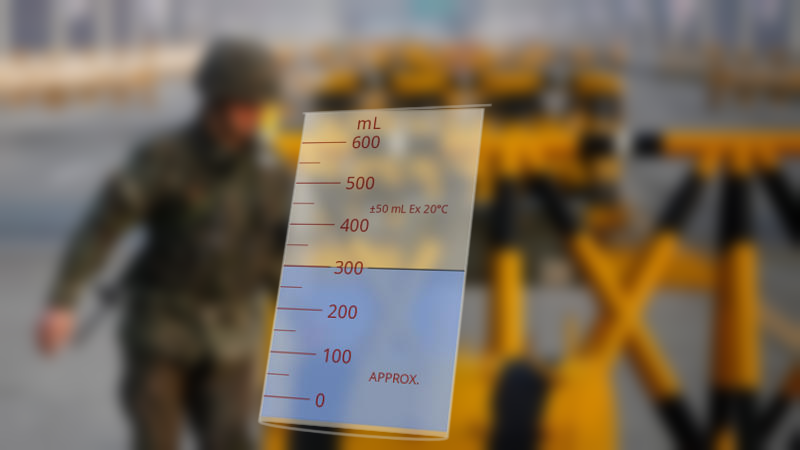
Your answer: 300 mL
